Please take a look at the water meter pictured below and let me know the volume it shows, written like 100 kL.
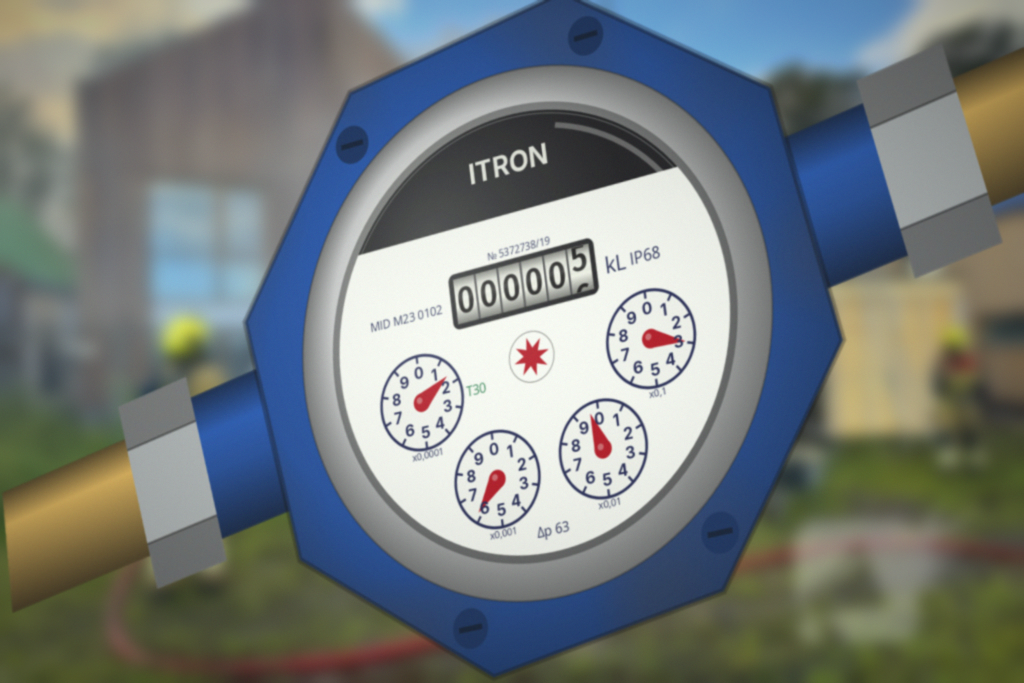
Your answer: 5.2961 kL
